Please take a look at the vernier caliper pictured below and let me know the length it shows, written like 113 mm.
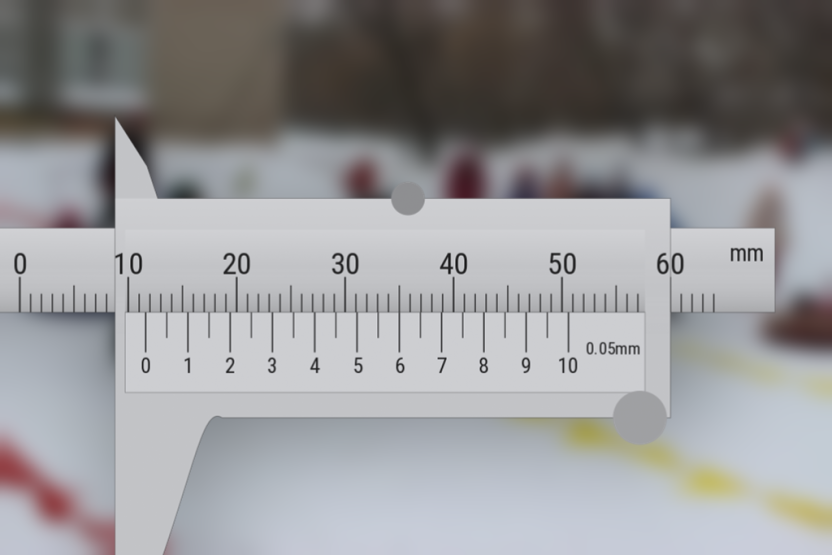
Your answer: 11.6 mm
